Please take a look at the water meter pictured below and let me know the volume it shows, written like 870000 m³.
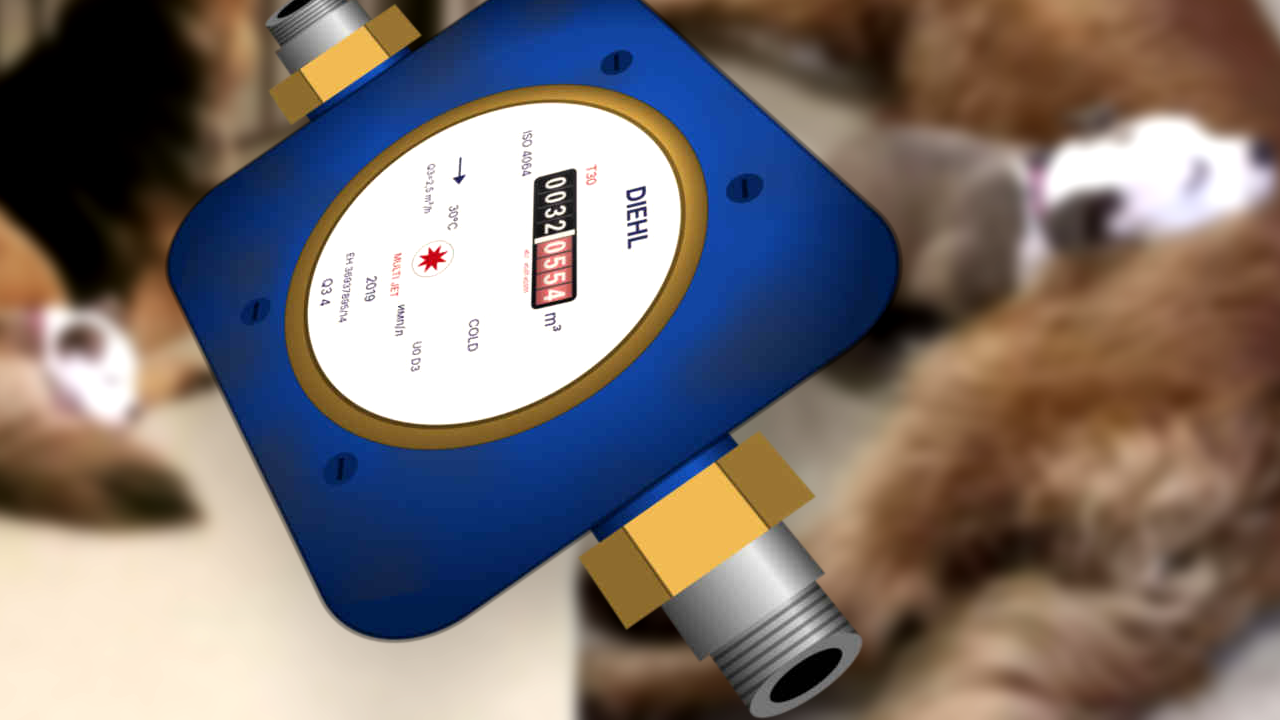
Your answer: 32.0554 m³
